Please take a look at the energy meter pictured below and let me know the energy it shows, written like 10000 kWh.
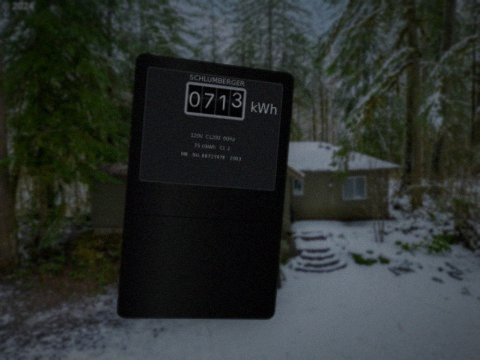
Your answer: 713 kWh
